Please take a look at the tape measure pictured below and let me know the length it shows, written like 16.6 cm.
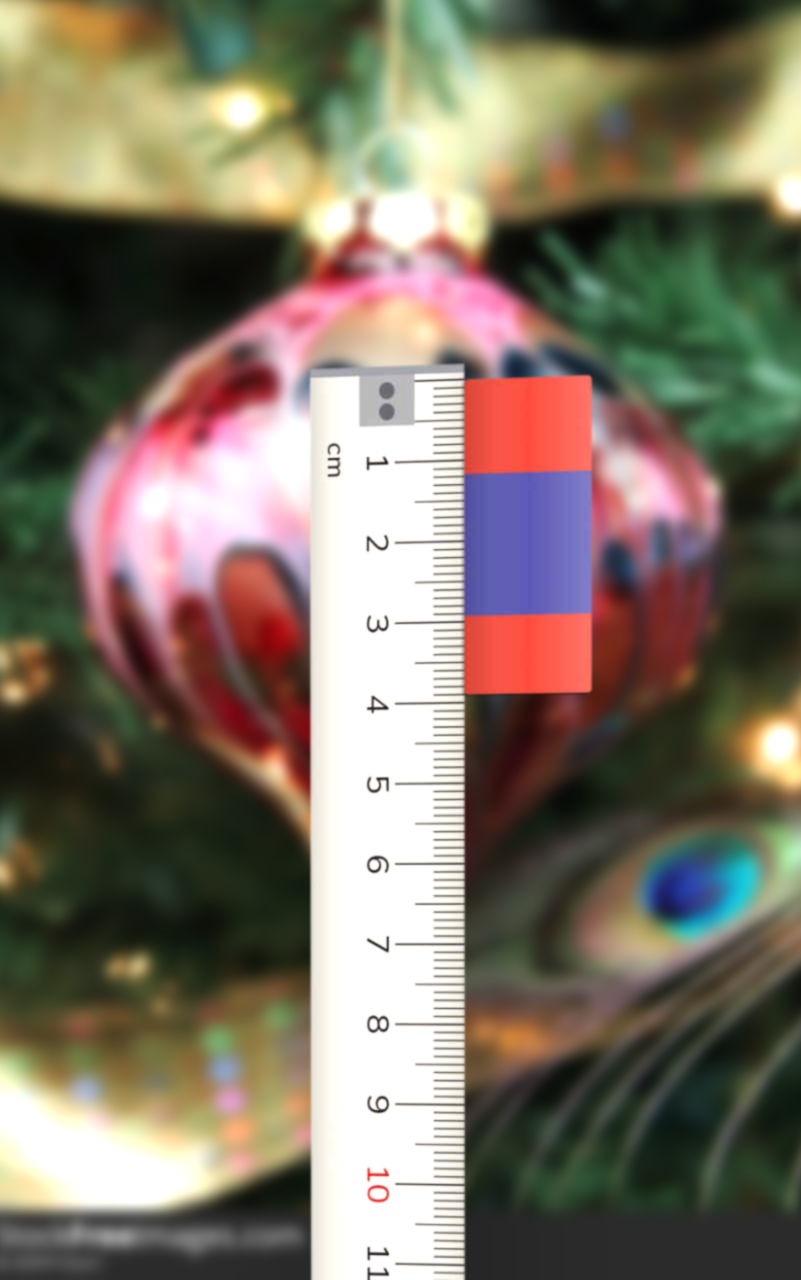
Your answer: 3.9 cm
